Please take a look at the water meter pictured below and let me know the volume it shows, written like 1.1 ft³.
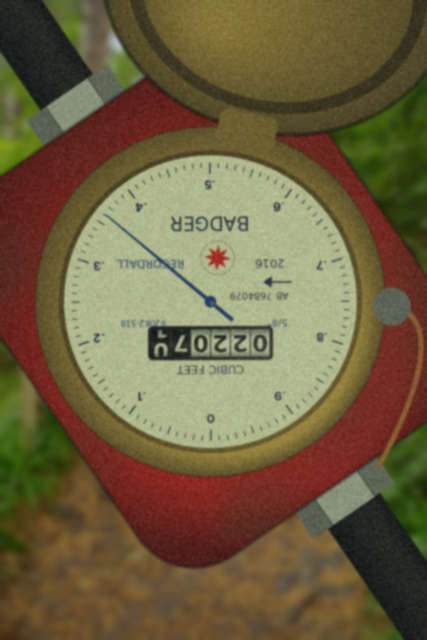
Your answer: 22070.36 ft³
